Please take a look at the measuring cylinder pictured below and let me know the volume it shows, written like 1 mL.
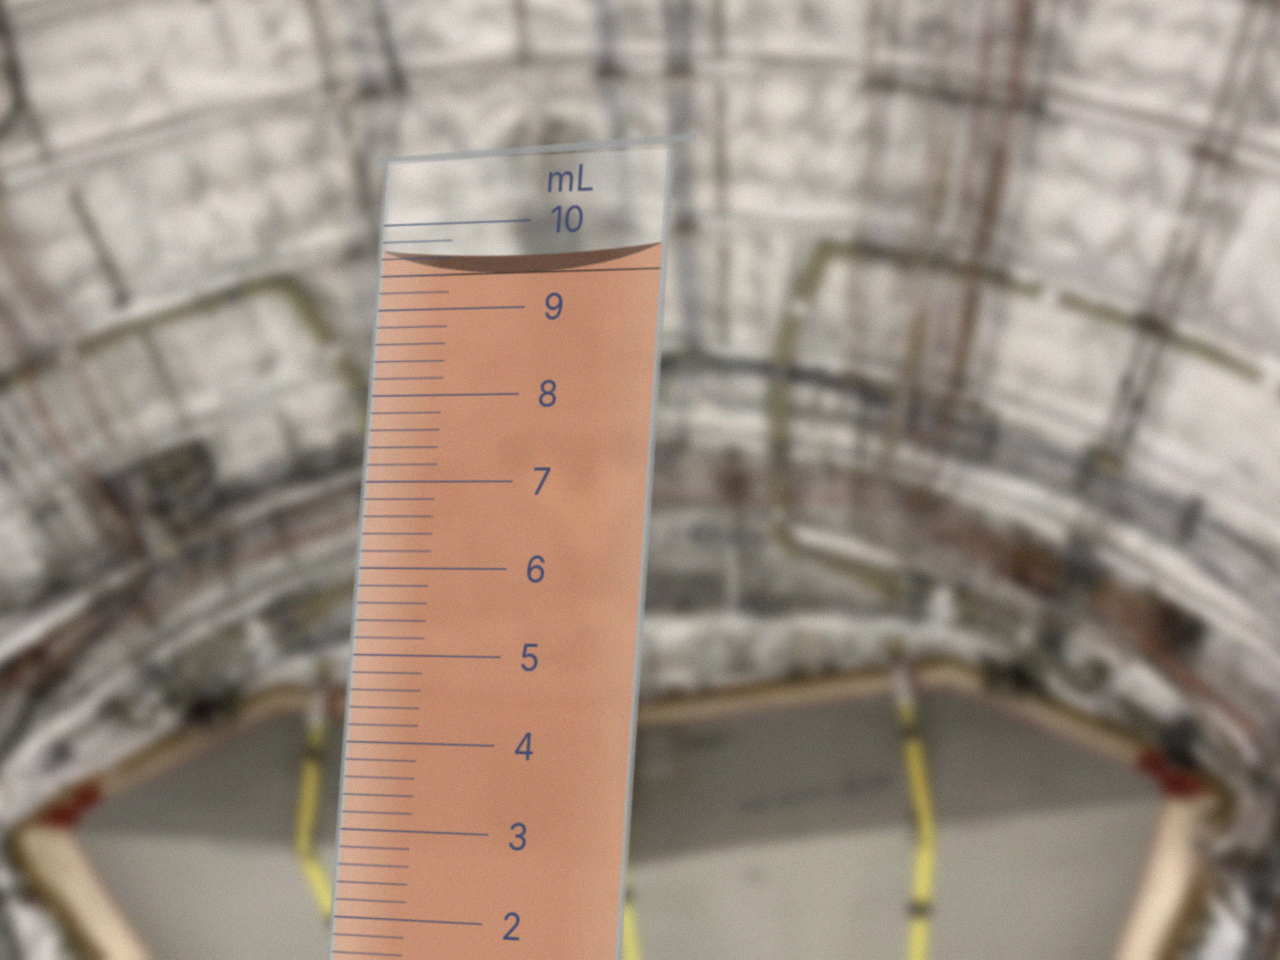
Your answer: 9.4 mL
